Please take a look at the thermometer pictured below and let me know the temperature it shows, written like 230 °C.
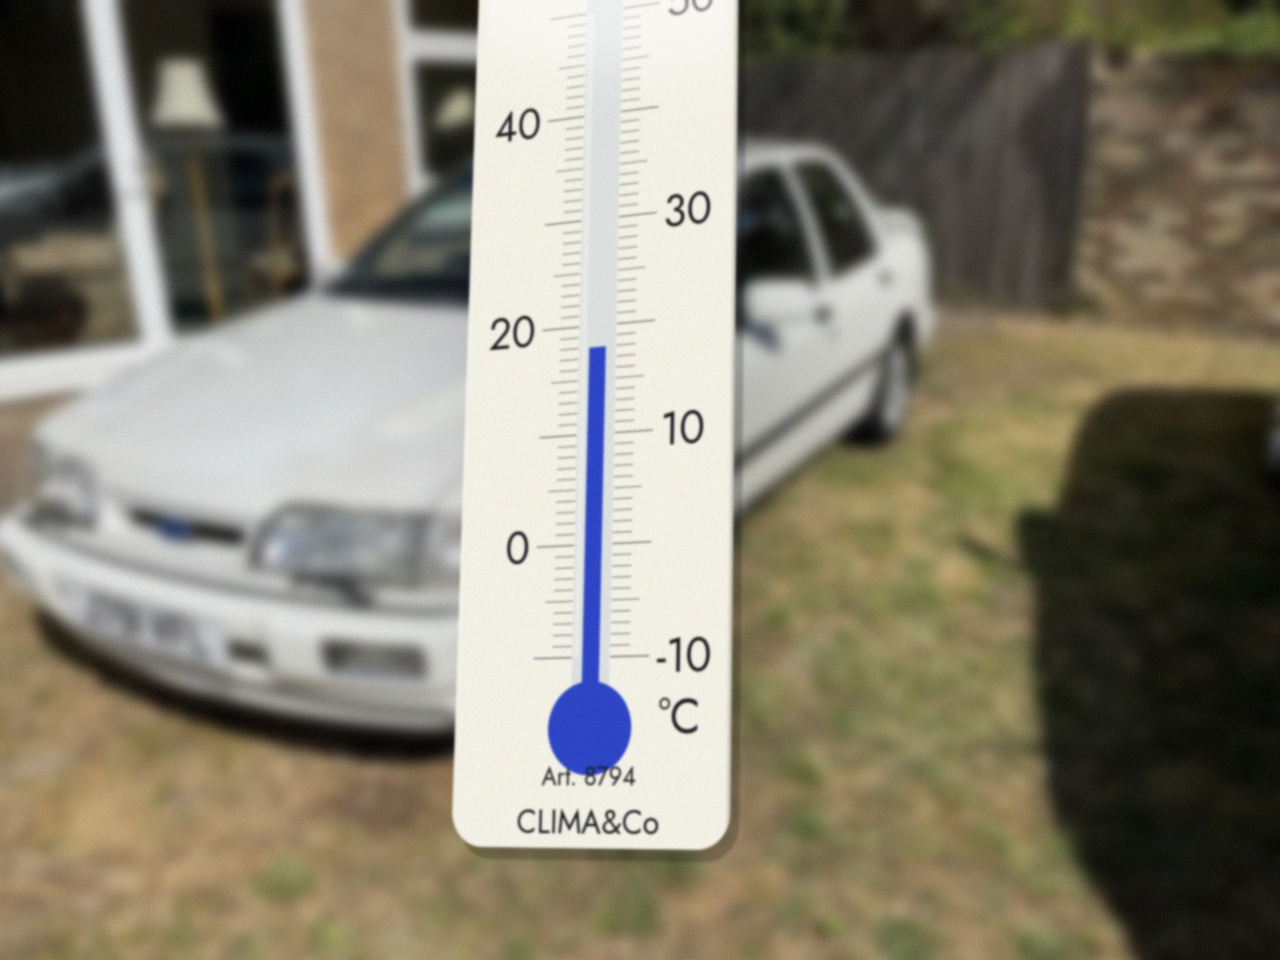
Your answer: 18 °C
